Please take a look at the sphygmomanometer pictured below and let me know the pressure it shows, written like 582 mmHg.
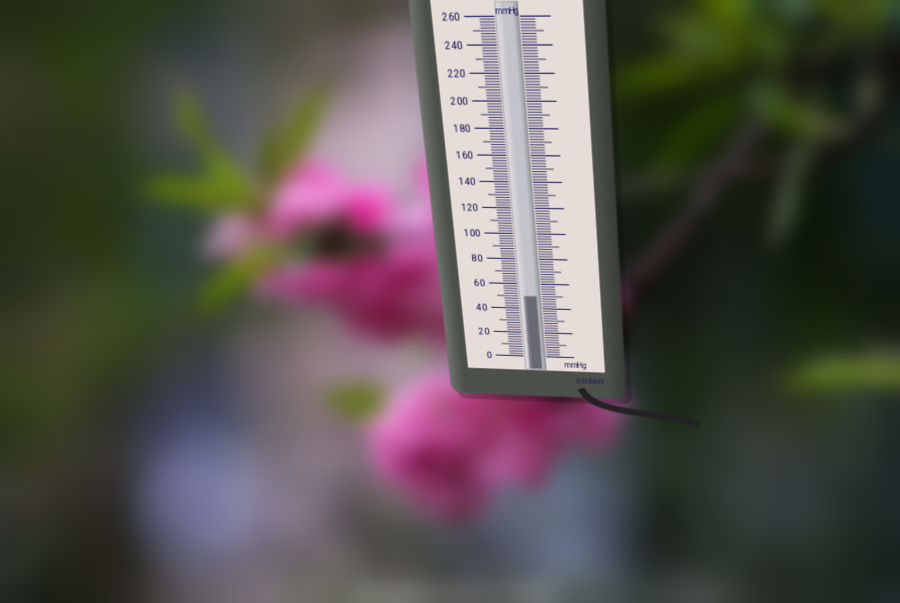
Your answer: 50 mmHg
